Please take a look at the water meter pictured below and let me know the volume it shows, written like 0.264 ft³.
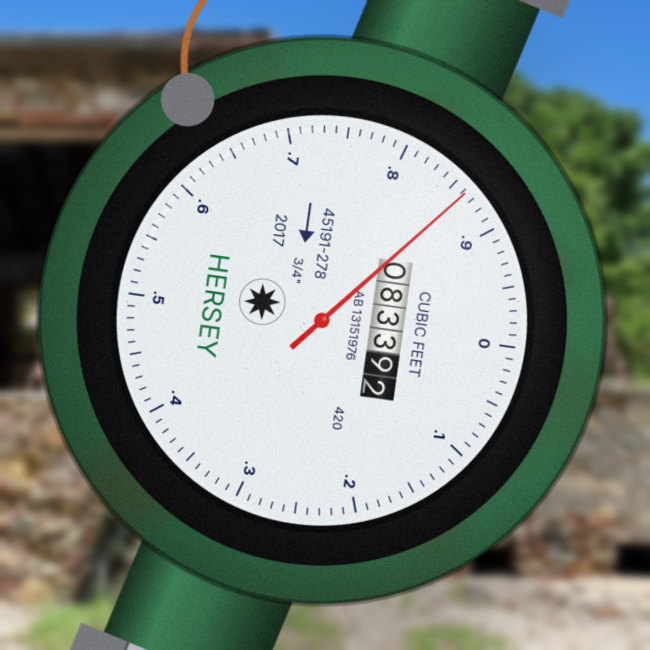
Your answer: 83391.86 ft³
